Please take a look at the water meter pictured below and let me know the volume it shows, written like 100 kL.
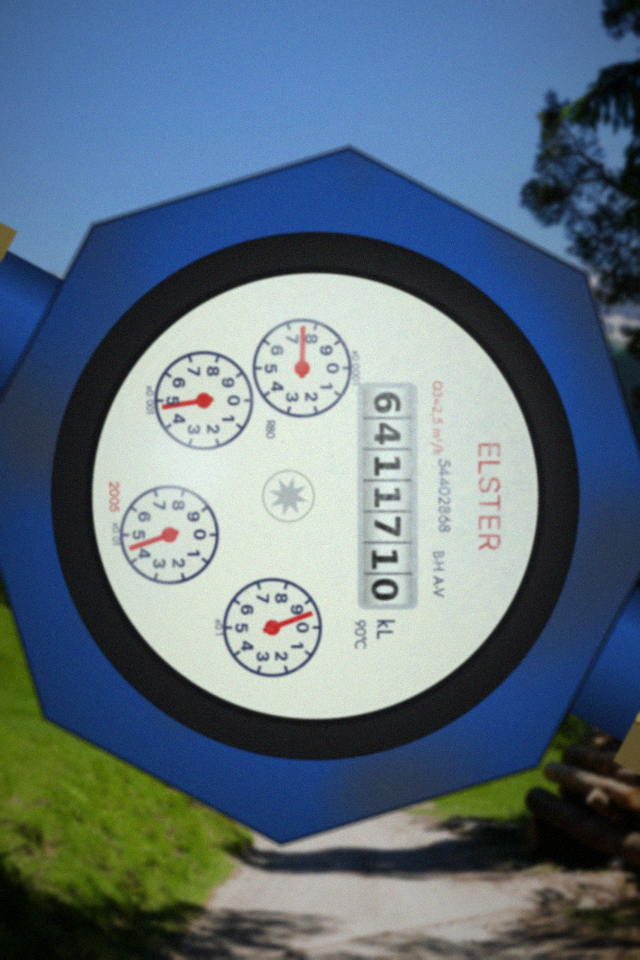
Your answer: 6411709.9447 kL
